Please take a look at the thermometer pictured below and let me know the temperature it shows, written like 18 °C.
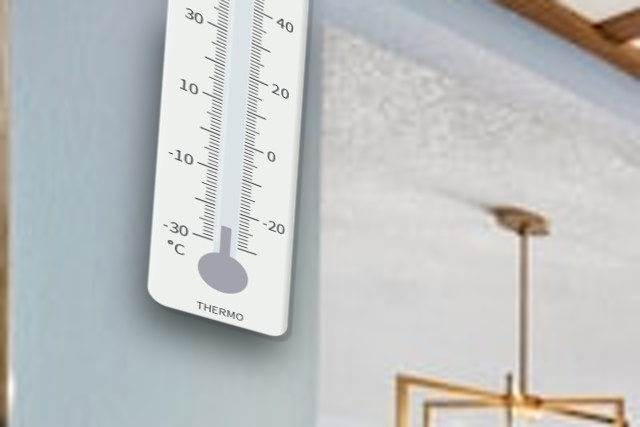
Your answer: -25 °C
